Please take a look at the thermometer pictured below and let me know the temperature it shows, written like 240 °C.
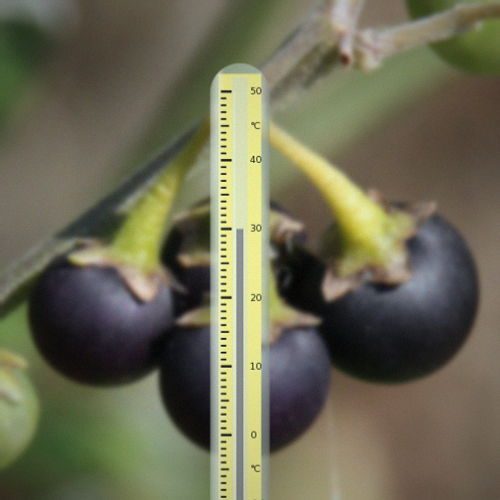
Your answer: 30 °C
